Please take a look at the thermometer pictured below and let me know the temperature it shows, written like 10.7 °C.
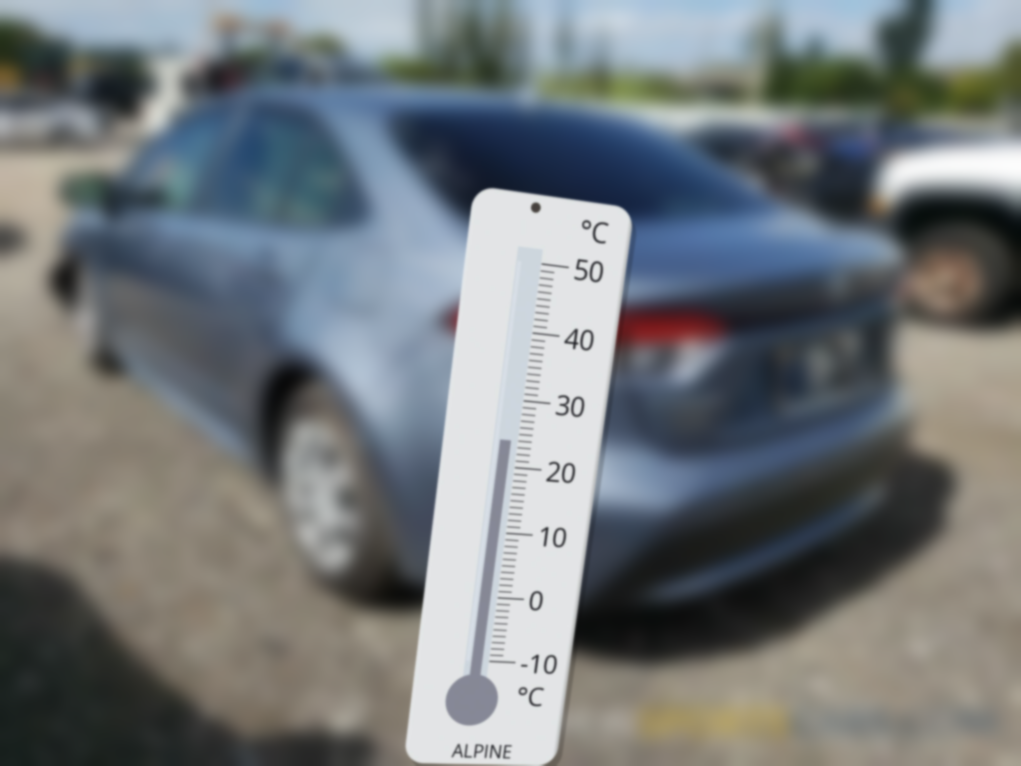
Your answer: 24 °C
